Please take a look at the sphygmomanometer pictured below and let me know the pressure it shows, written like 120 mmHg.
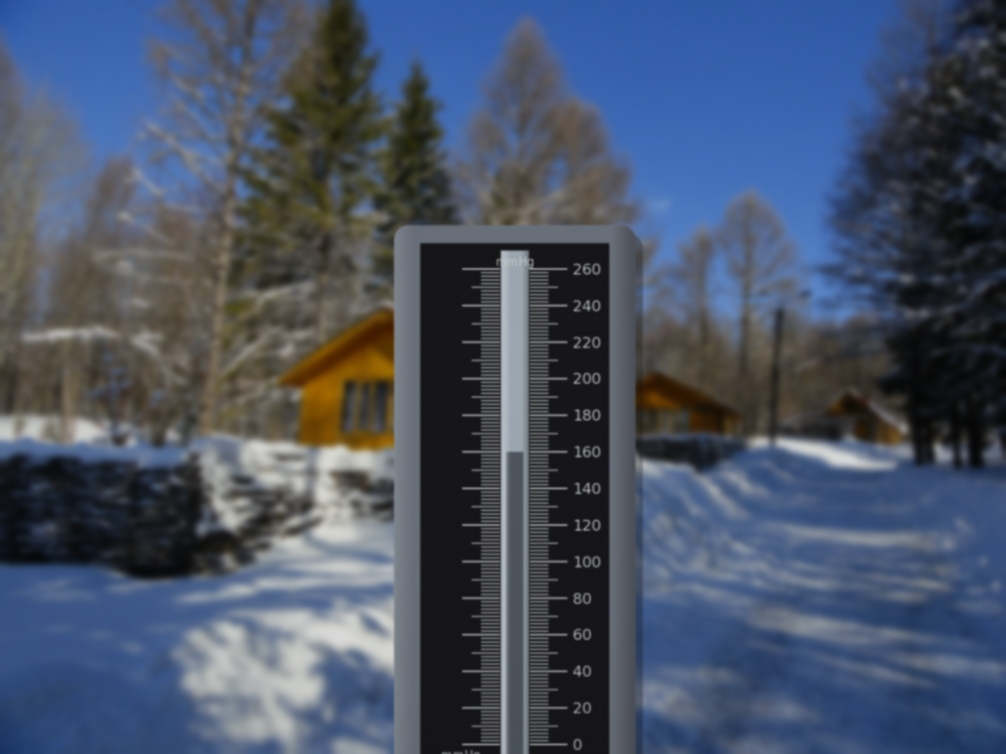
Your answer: 160 mmHg
